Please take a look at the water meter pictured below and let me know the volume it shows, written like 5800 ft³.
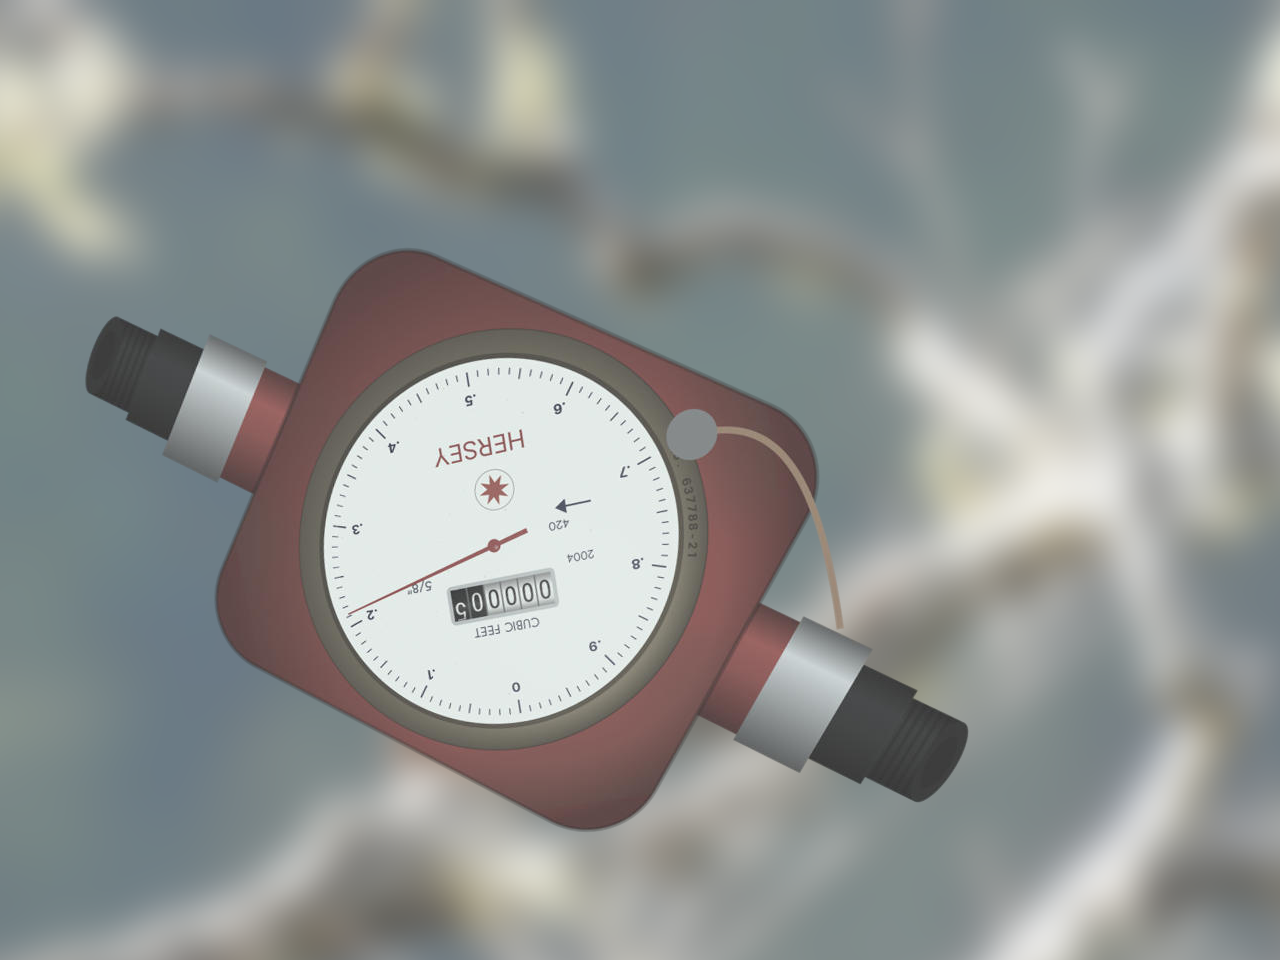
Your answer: 5.21 ft³
